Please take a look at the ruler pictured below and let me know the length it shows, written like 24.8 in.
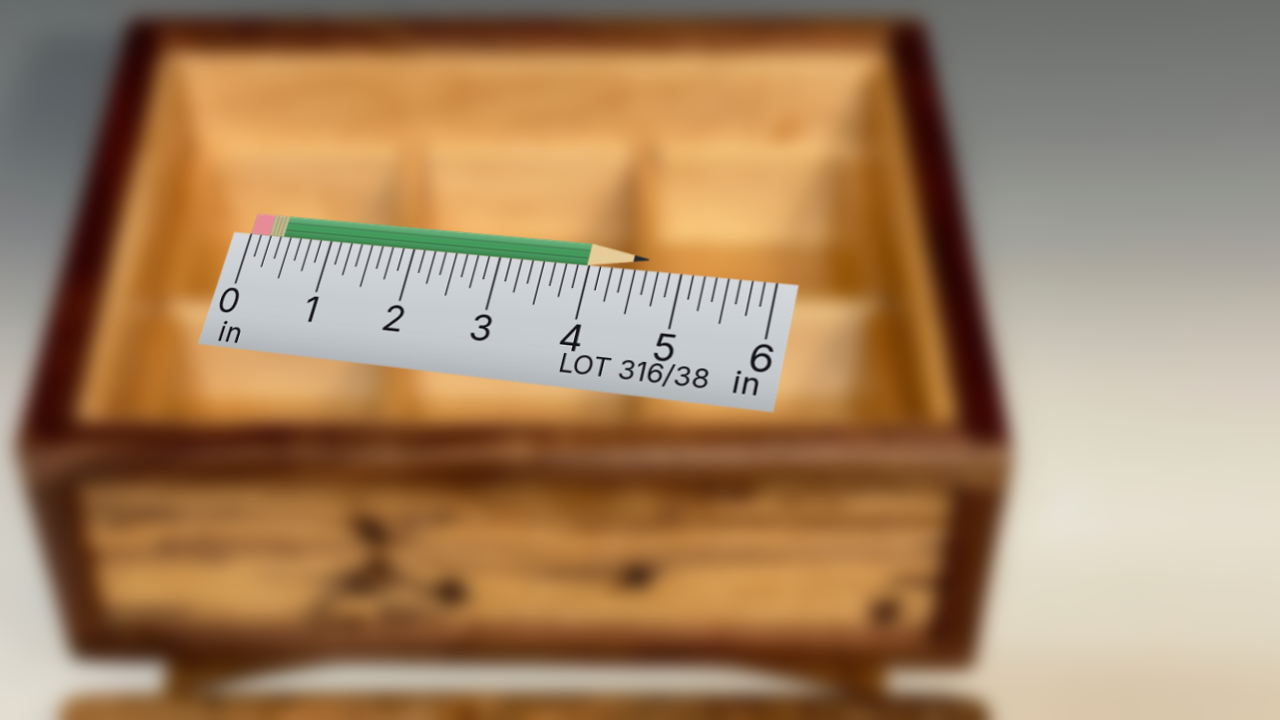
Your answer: 4.625 in
